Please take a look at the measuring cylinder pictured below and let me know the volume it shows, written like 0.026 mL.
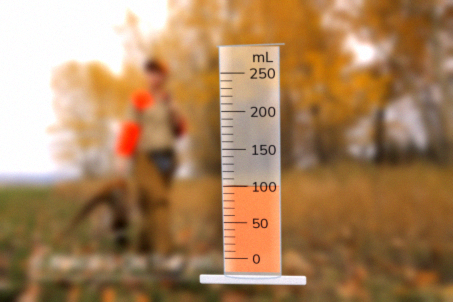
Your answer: 100 mL
